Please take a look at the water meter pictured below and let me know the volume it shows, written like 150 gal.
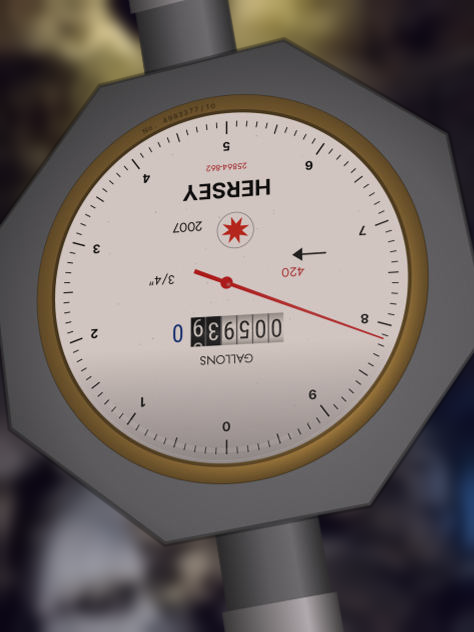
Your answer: 59388.1 gal
